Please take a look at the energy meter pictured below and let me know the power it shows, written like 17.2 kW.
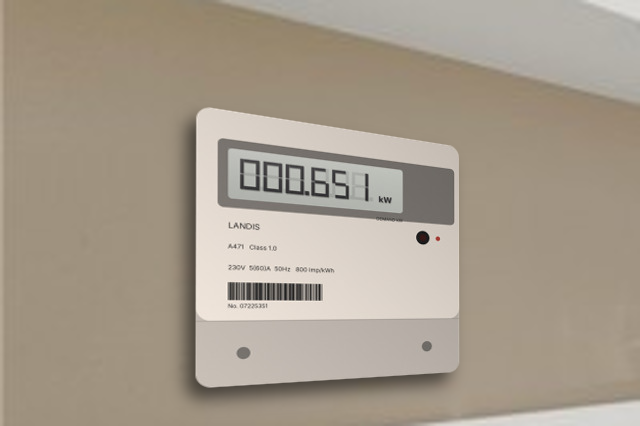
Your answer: 0.651 kW
